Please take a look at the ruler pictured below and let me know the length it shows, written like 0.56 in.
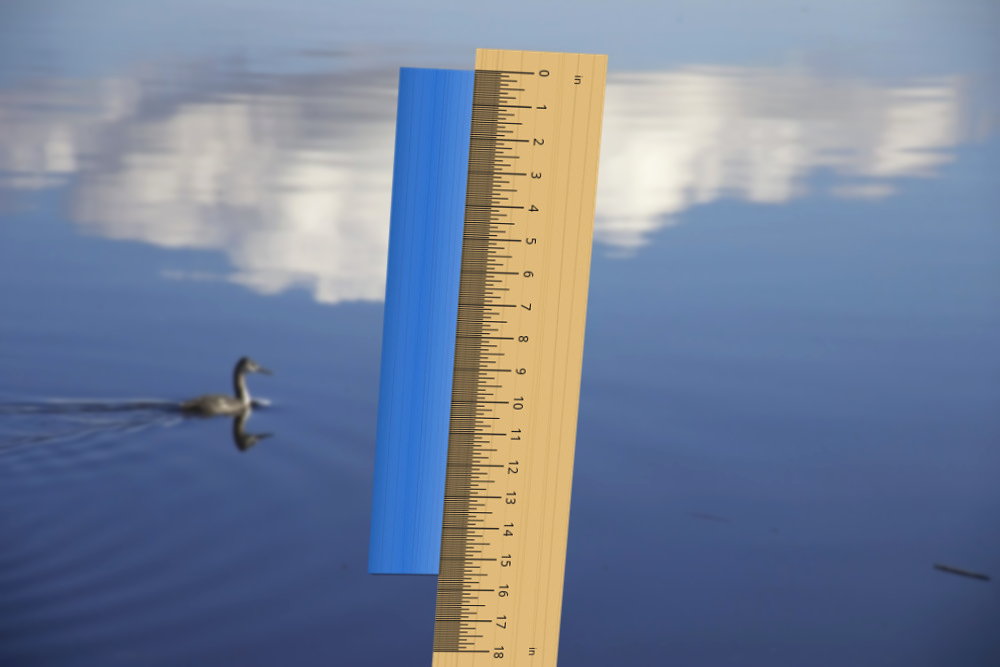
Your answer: 15.5 in
